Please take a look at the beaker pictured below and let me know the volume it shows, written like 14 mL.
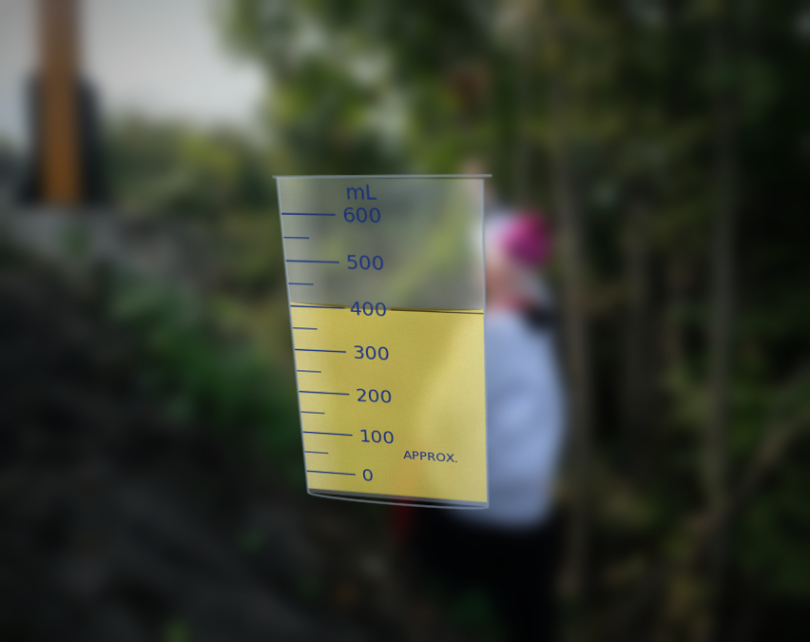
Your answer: 400 mL
